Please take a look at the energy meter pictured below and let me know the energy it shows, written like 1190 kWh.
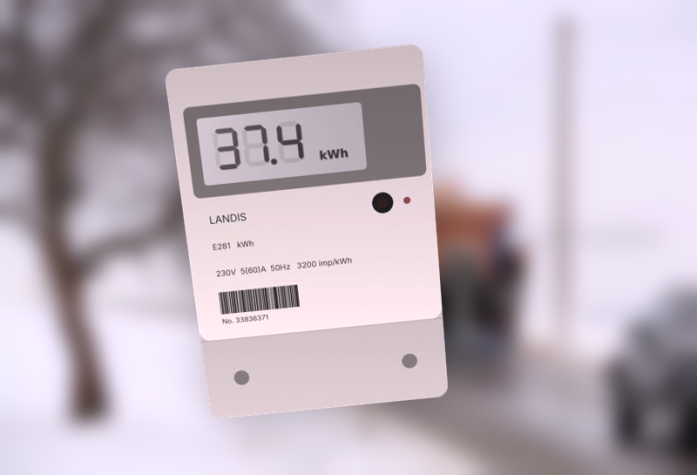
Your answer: 37.4 kWh
